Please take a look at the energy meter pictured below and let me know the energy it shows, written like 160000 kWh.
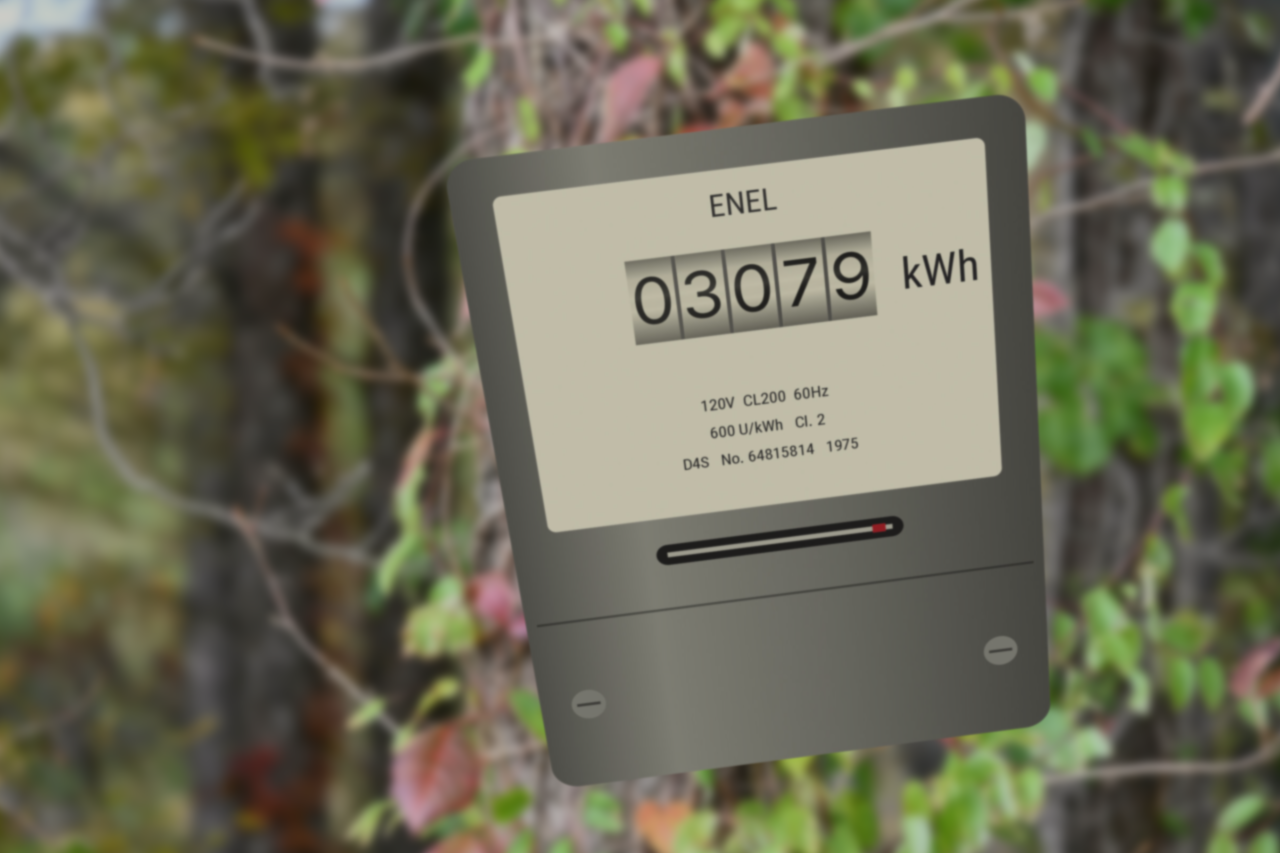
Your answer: 3079 kWh
